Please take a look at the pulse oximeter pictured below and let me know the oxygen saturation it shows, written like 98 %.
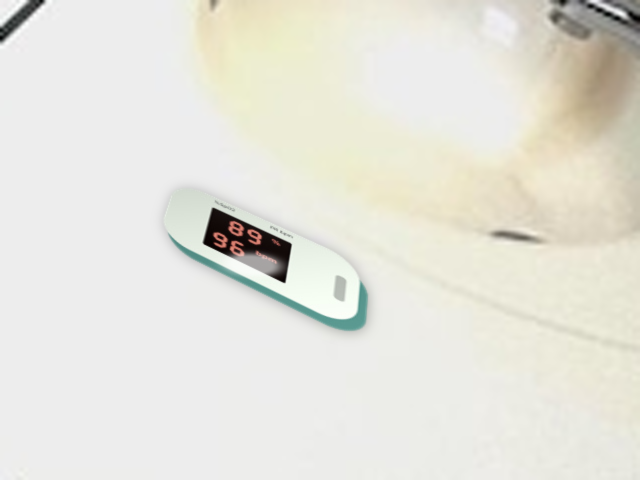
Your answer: 89 %
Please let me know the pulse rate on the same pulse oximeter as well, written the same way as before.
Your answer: 96 bpm
